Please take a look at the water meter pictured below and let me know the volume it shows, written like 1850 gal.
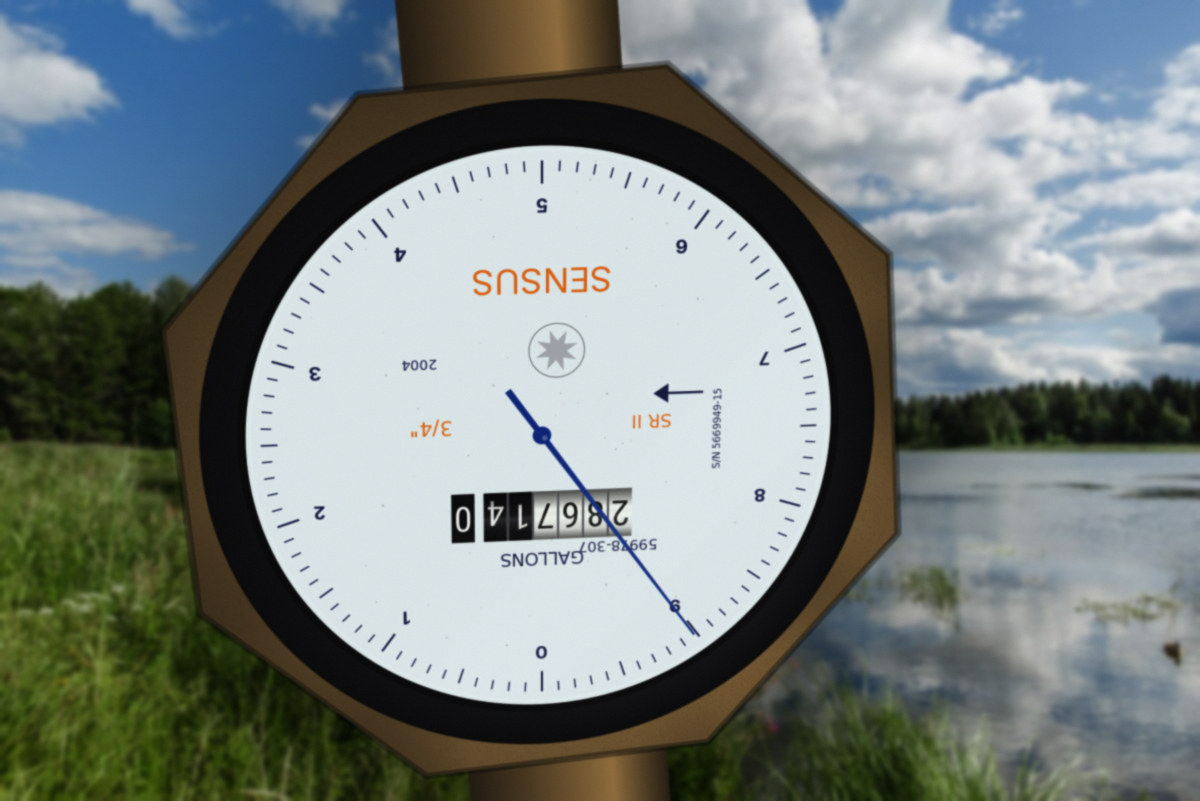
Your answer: 2867139.0 gal
